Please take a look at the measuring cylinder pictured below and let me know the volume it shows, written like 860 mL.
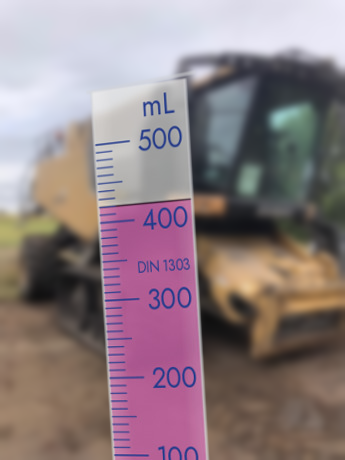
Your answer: 420 mL
